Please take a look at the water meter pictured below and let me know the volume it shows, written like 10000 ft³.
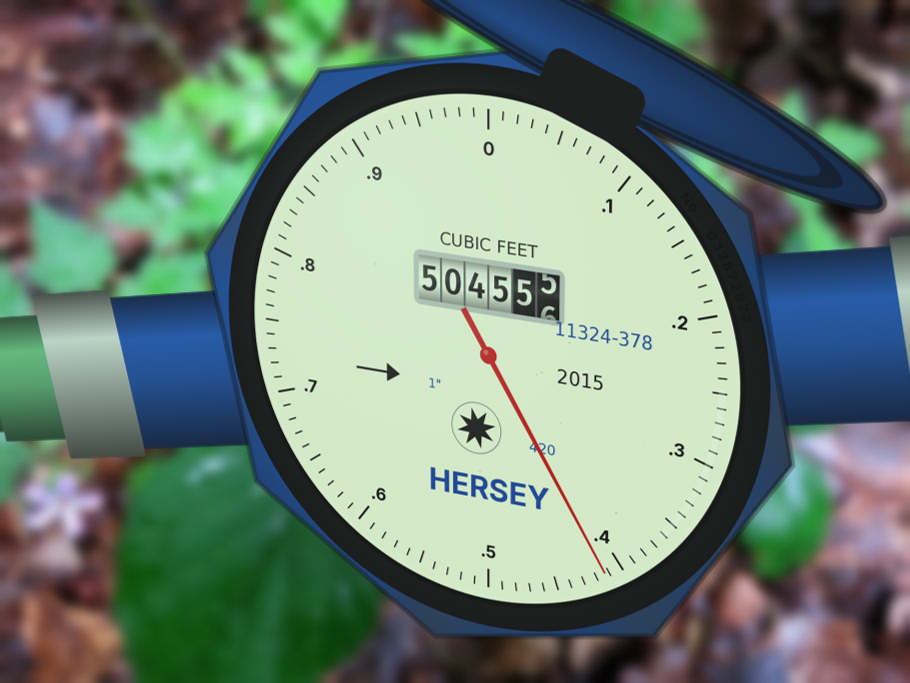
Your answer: 504555.41 ft³
